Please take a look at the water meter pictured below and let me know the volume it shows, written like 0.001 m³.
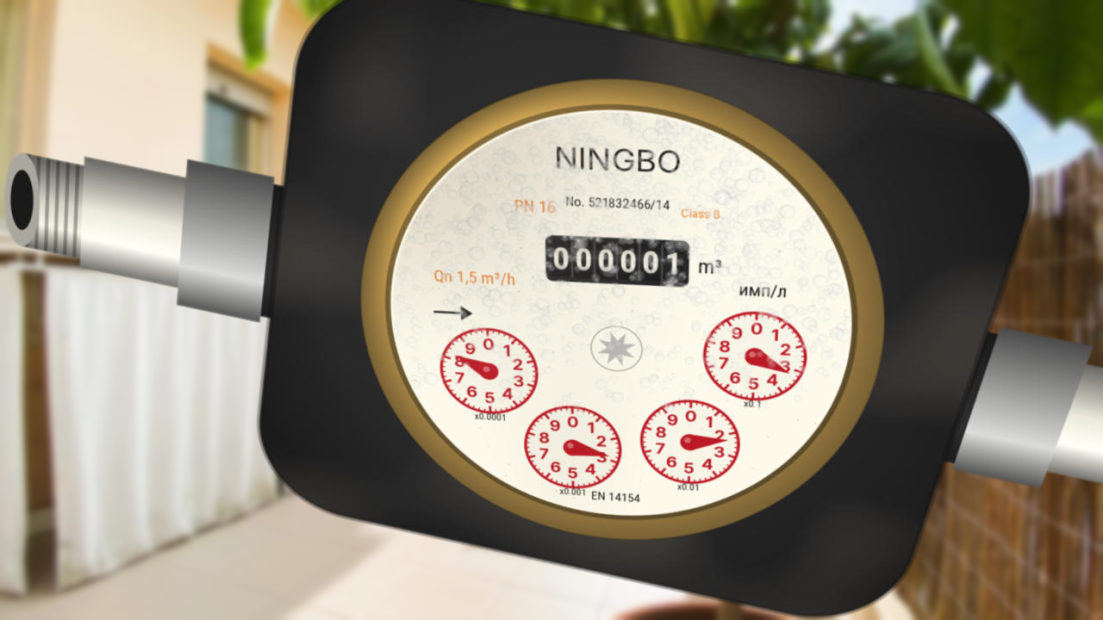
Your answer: 1.3228 m³
